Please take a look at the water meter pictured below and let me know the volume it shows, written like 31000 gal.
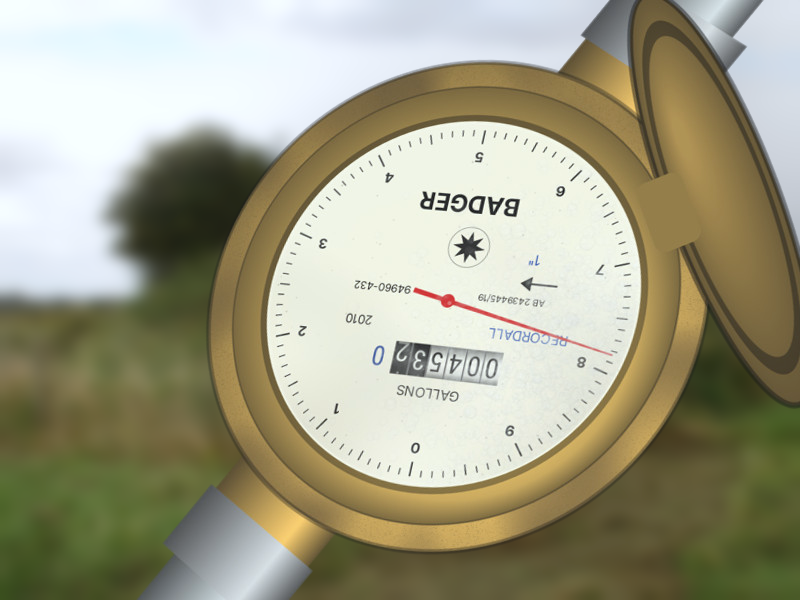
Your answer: 45317.8 gal
